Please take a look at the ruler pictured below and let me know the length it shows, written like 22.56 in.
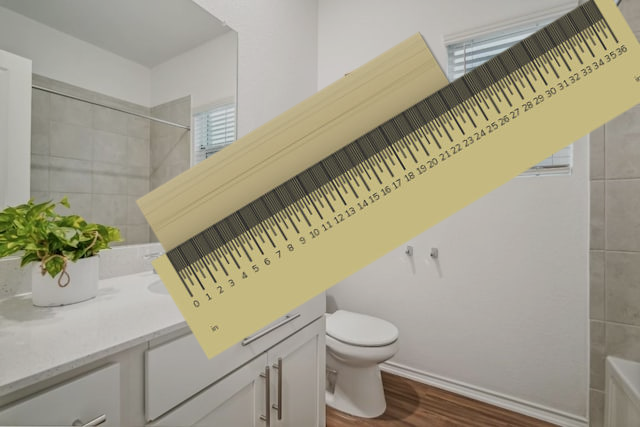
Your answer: 24 in
